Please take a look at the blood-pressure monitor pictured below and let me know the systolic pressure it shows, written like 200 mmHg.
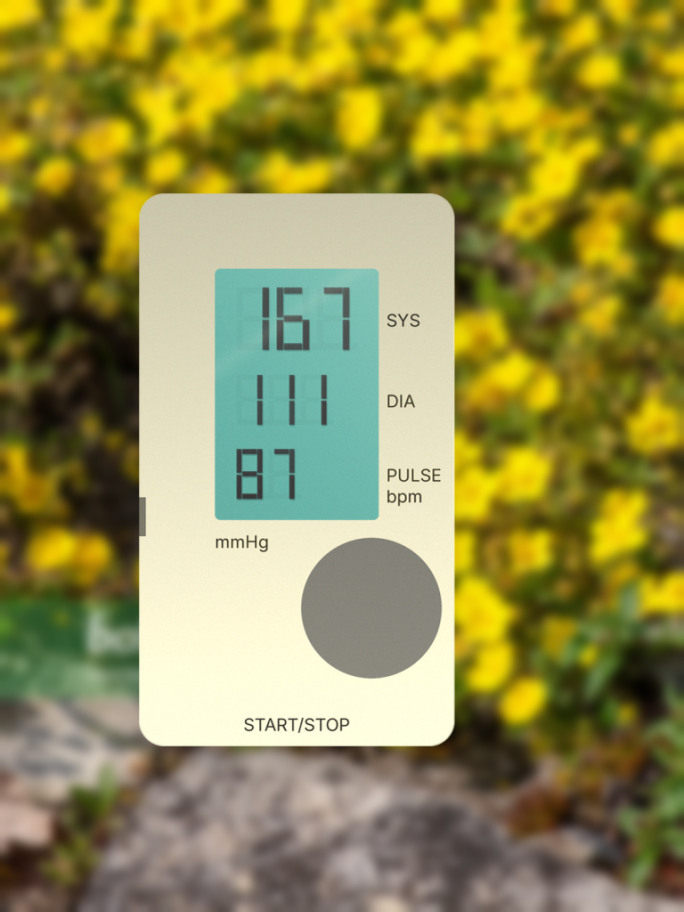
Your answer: 167 mmHg
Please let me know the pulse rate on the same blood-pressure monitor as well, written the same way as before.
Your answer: 87 bpm
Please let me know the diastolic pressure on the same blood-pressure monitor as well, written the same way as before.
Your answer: 111 mmHg
